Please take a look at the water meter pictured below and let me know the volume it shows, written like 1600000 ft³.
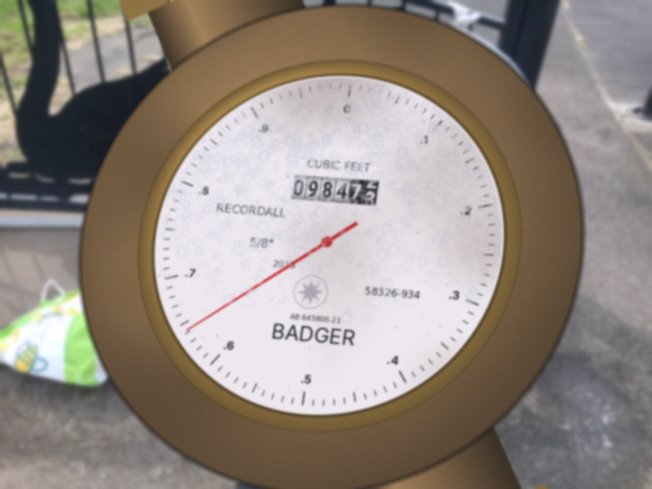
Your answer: 98472.64 ft³
